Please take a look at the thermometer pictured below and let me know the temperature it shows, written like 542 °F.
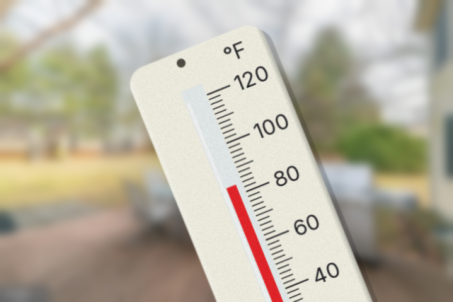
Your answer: 84 °F
